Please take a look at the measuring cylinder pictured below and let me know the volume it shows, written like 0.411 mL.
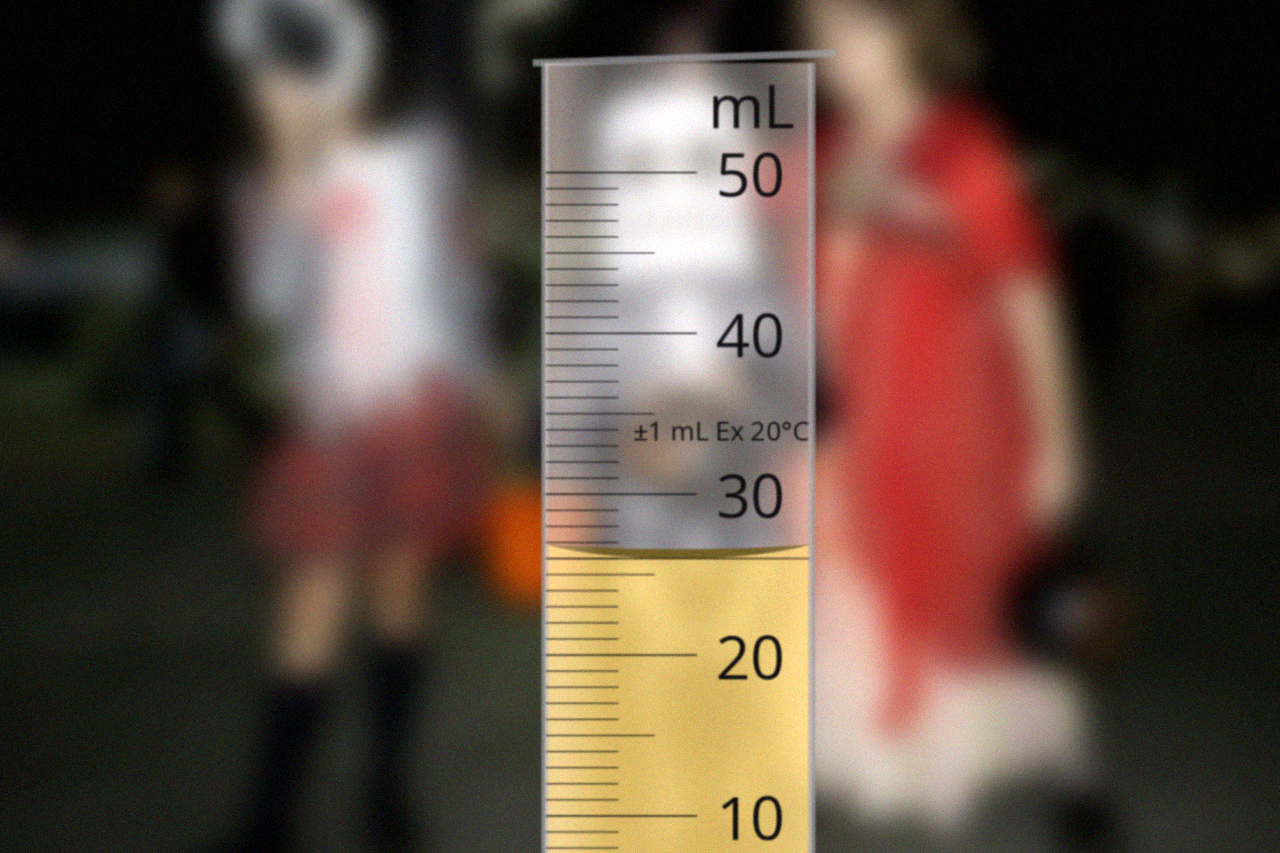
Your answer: 26 mL
